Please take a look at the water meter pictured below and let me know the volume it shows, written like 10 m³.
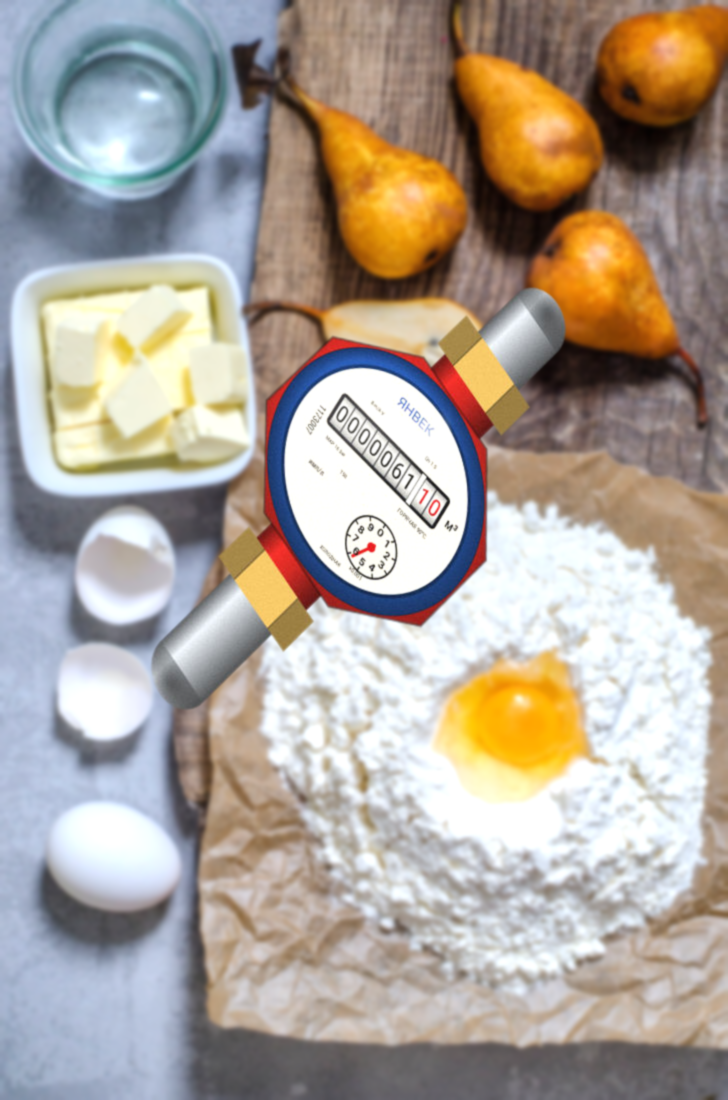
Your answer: 61.105 m³
